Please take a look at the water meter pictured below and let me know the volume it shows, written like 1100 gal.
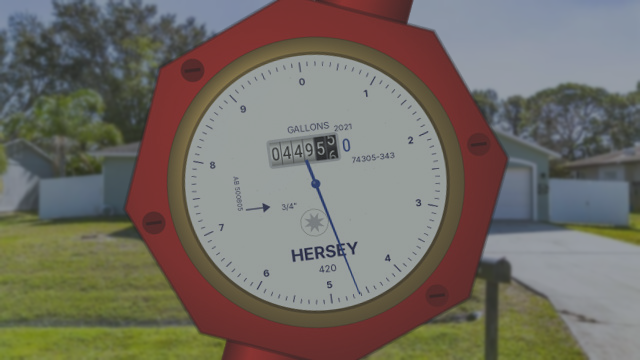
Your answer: 449554.6 gal
